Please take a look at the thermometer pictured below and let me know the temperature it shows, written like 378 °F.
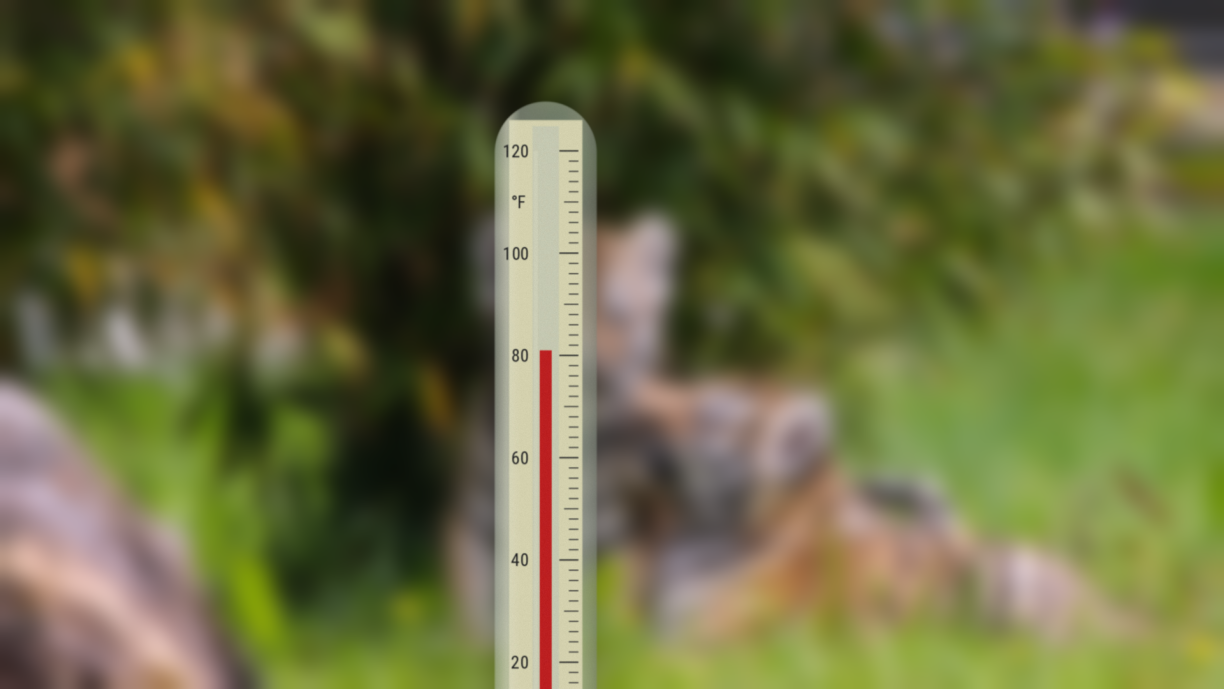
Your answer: 81 °F
